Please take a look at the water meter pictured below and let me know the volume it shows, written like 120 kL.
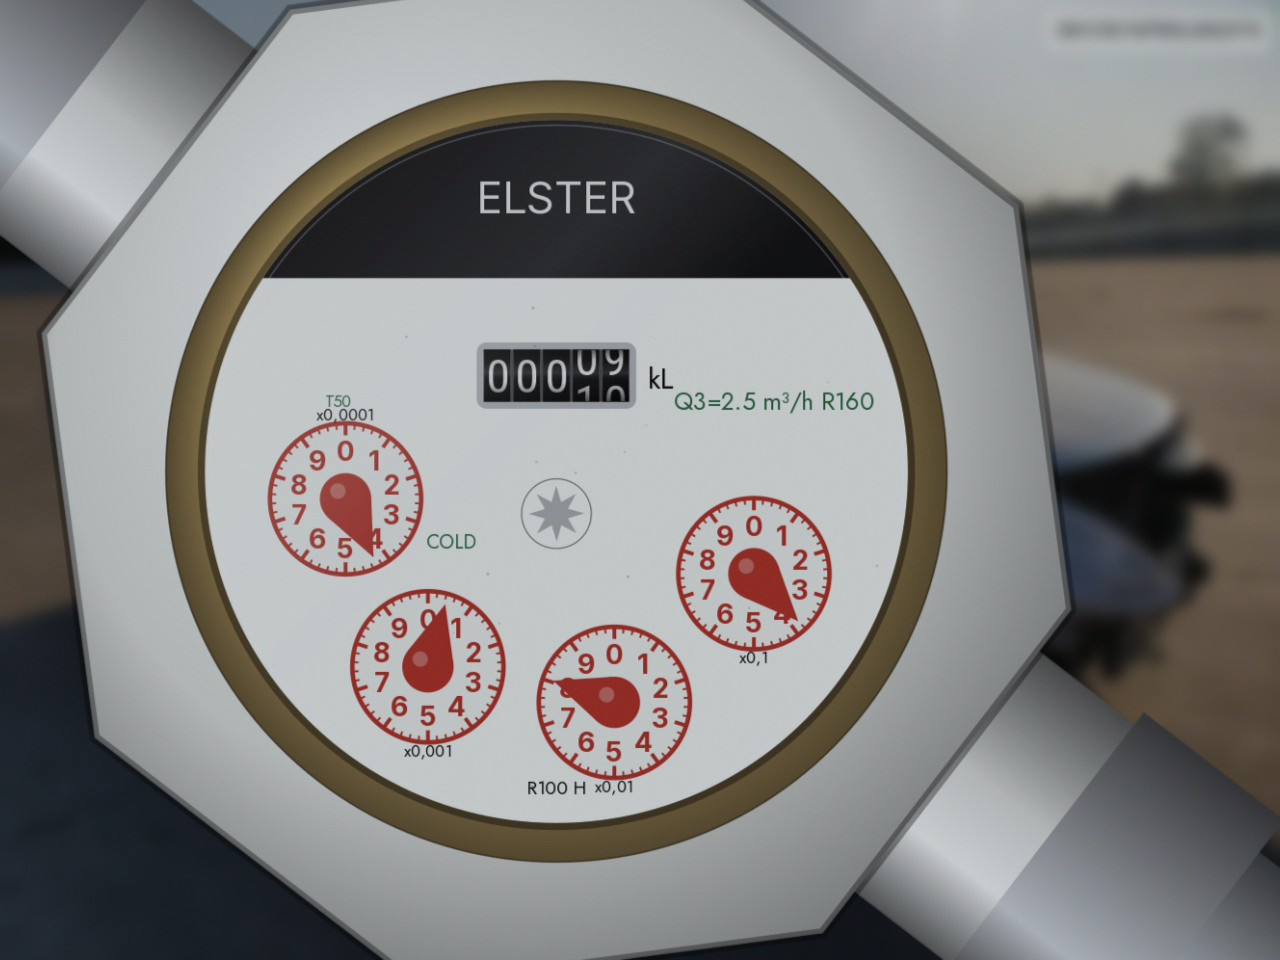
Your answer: 9.3804 kL
